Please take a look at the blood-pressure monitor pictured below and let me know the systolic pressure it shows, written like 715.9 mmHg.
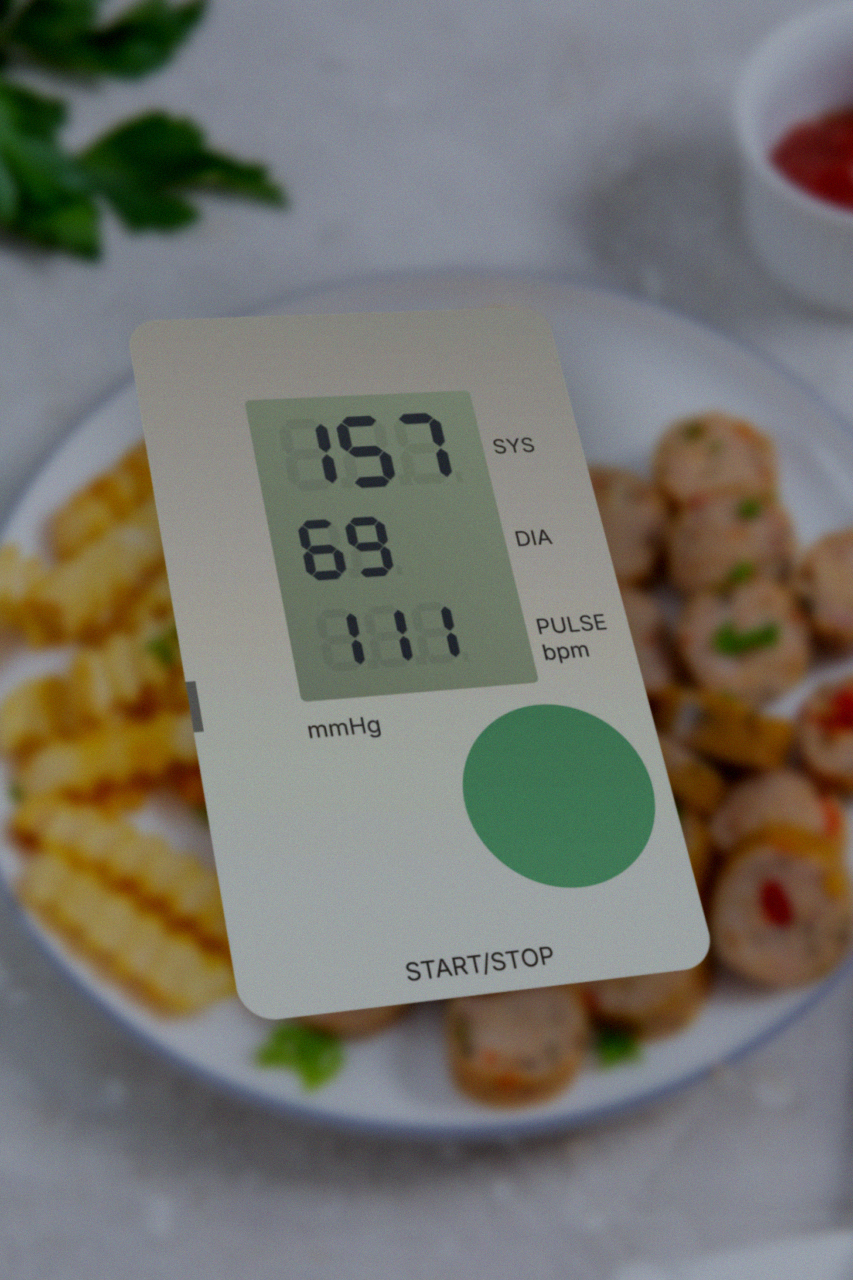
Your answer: 157 mmHg
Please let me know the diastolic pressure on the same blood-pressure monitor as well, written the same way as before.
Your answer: 69 mmHg
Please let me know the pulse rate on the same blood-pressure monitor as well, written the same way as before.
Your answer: 111 bpm
